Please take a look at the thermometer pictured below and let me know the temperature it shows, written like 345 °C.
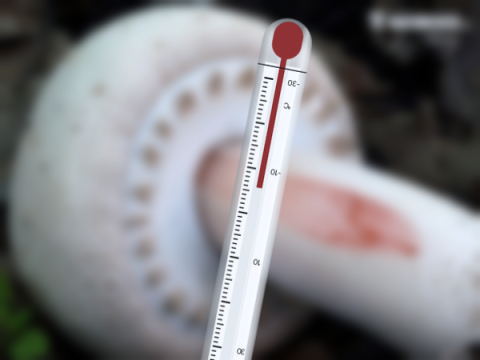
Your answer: -6 °C
